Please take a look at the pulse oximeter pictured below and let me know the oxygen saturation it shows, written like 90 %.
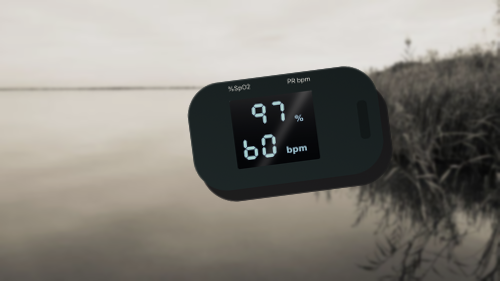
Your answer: 97 %
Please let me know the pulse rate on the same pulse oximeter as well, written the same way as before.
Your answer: 60 bpm
